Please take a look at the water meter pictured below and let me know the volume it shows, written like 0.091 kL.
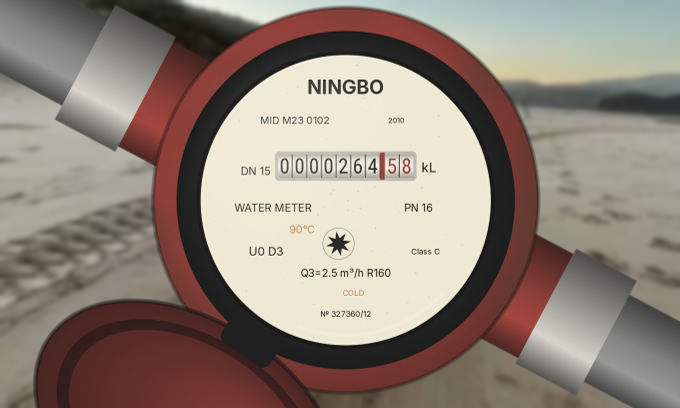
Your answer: 264.58 kL
